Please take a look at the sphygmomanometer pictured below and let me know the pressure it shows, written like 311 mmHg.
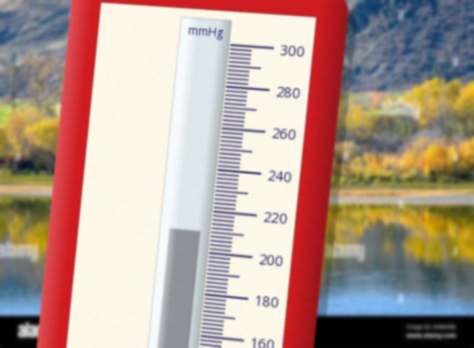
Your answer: 210 mmHg
